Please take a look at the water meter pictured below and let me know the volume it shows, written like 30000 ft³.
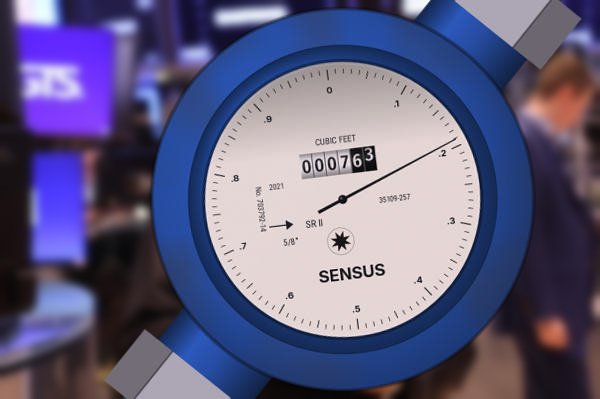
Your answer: 763.19 ft³
